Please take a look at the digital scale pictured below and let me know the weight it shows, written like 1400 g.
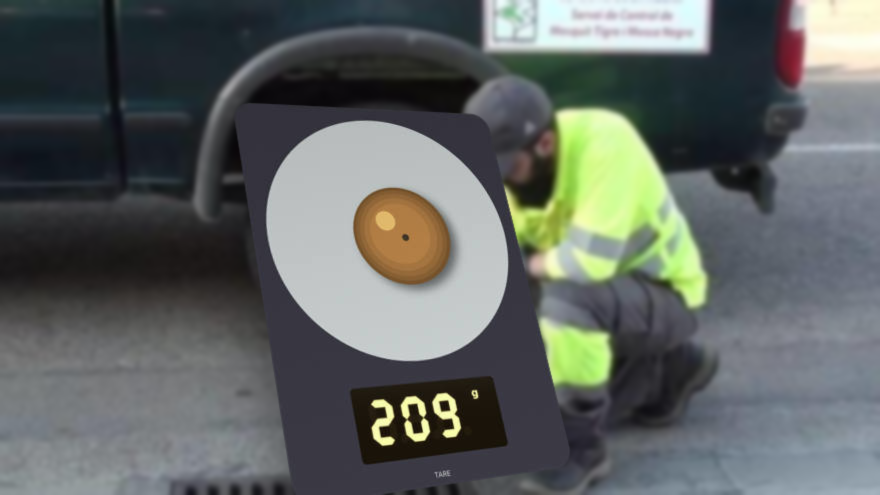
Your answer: 209 g
